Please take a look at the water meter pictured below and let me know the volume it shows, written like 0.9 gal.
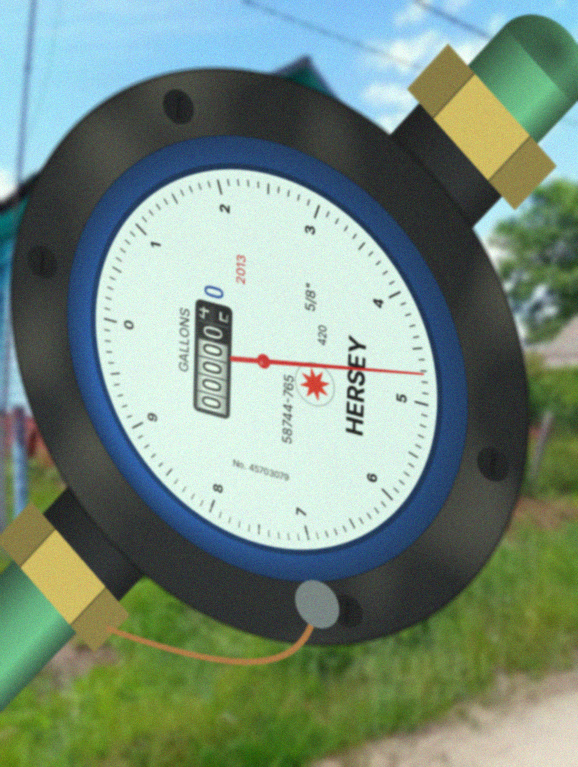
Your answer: 44.7 gal
